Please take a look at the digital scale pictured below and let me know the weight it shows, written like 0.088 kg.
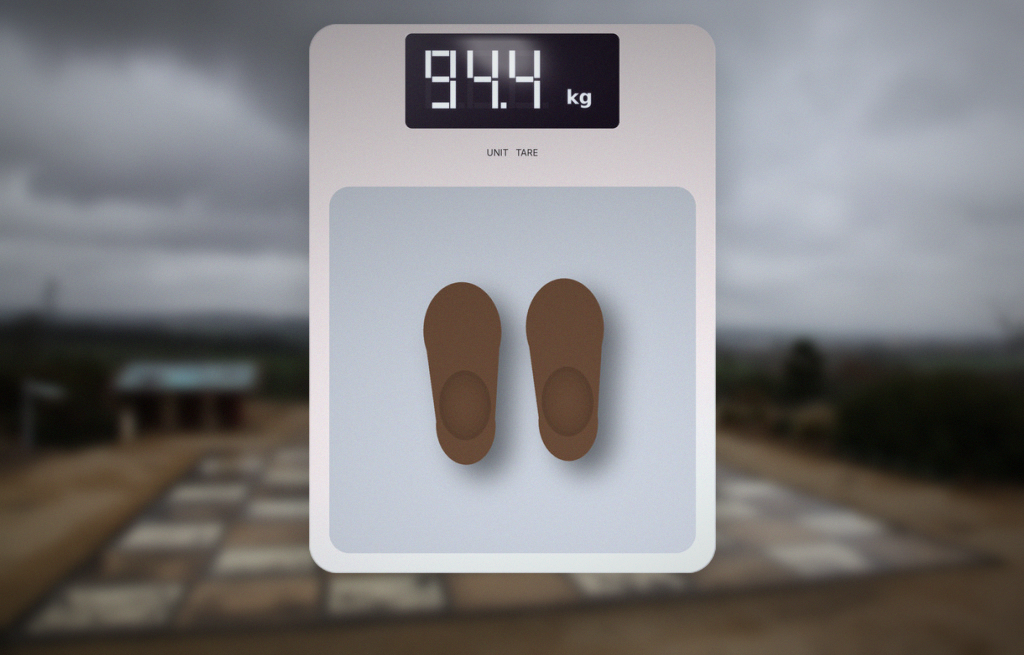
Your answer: 94.4 kg
